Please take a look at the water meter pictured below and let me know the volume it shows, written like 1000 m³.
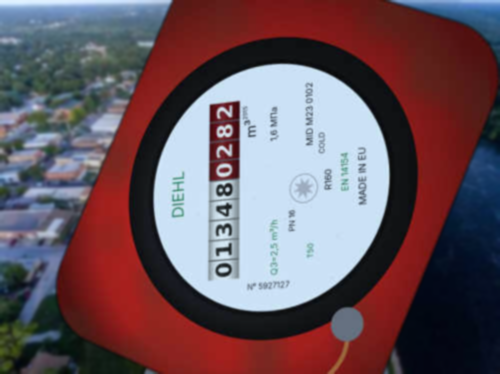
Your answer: 1348.0282 m³
